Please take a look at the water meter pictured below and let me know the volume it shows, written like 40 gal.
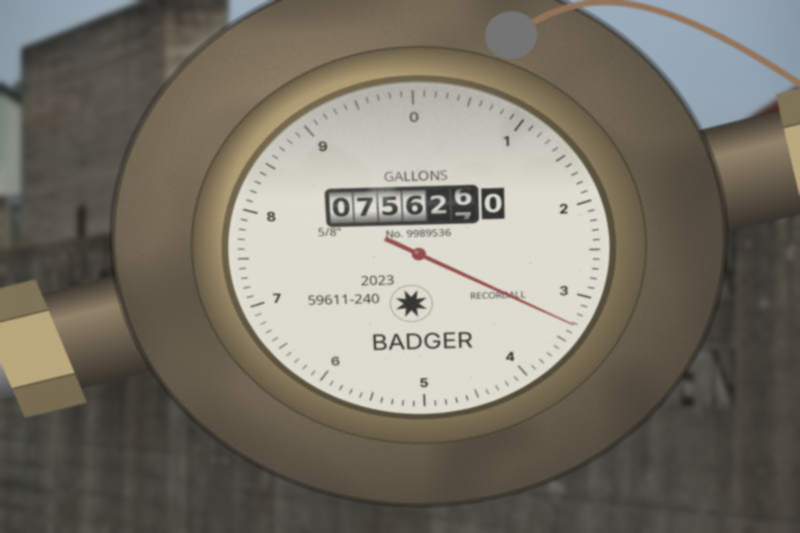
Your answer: 756263.3 gal
